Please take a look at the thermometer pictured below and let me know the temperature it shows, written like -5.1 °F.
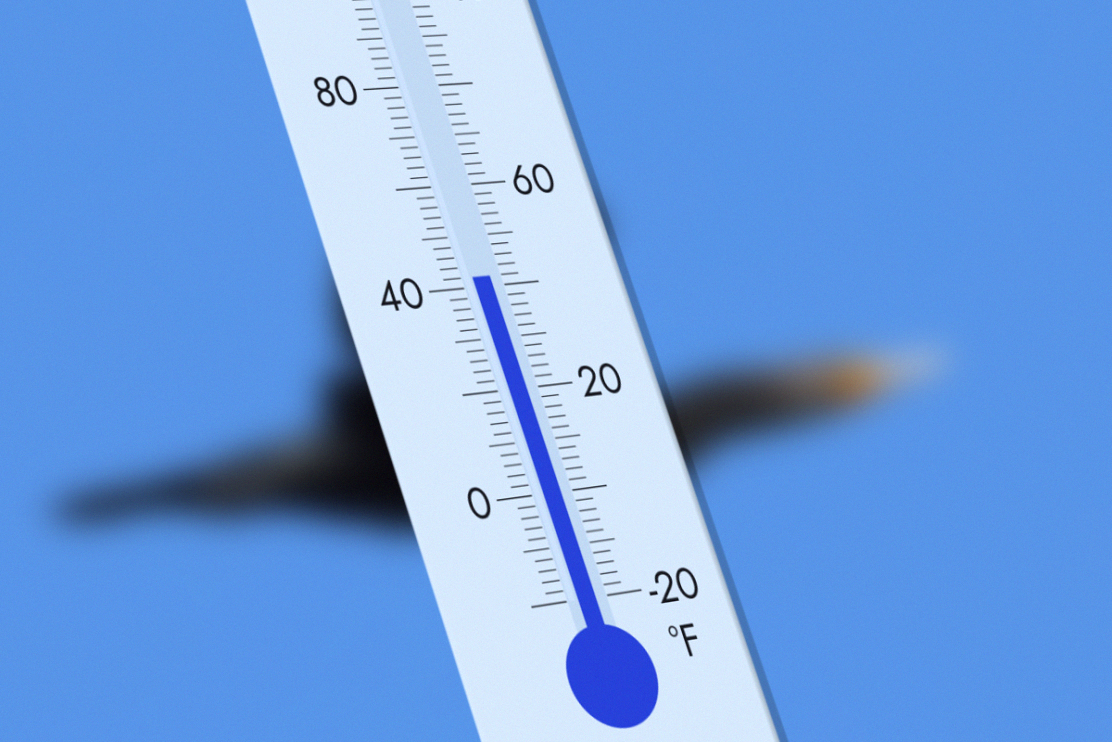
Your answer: 42 °F
